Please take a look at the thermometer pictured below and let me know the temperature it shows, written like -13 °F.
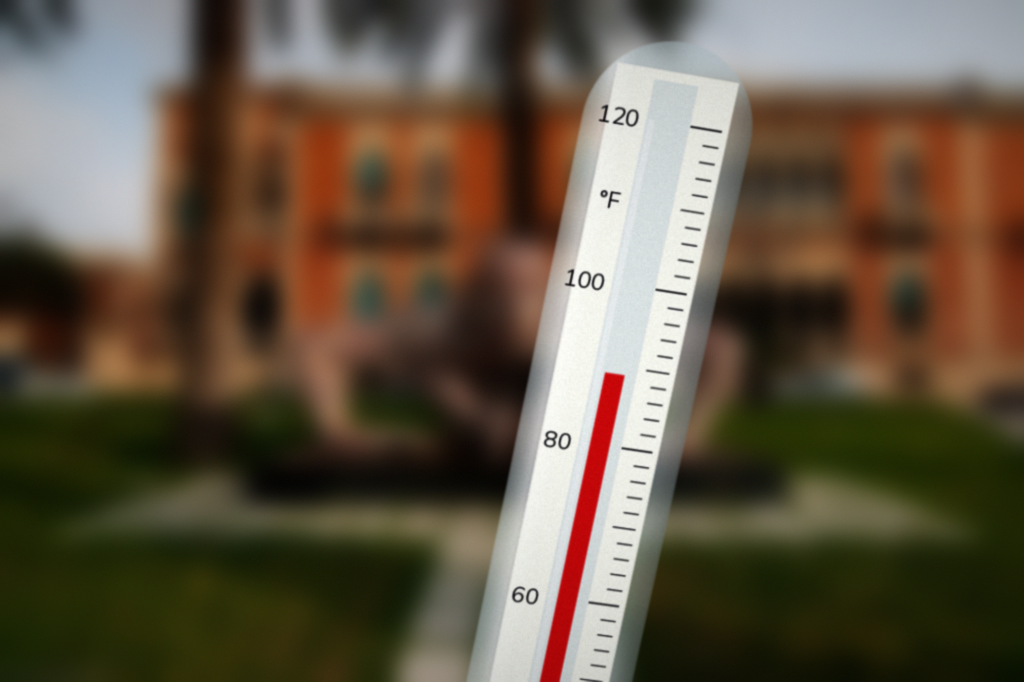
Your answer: 89 °F
